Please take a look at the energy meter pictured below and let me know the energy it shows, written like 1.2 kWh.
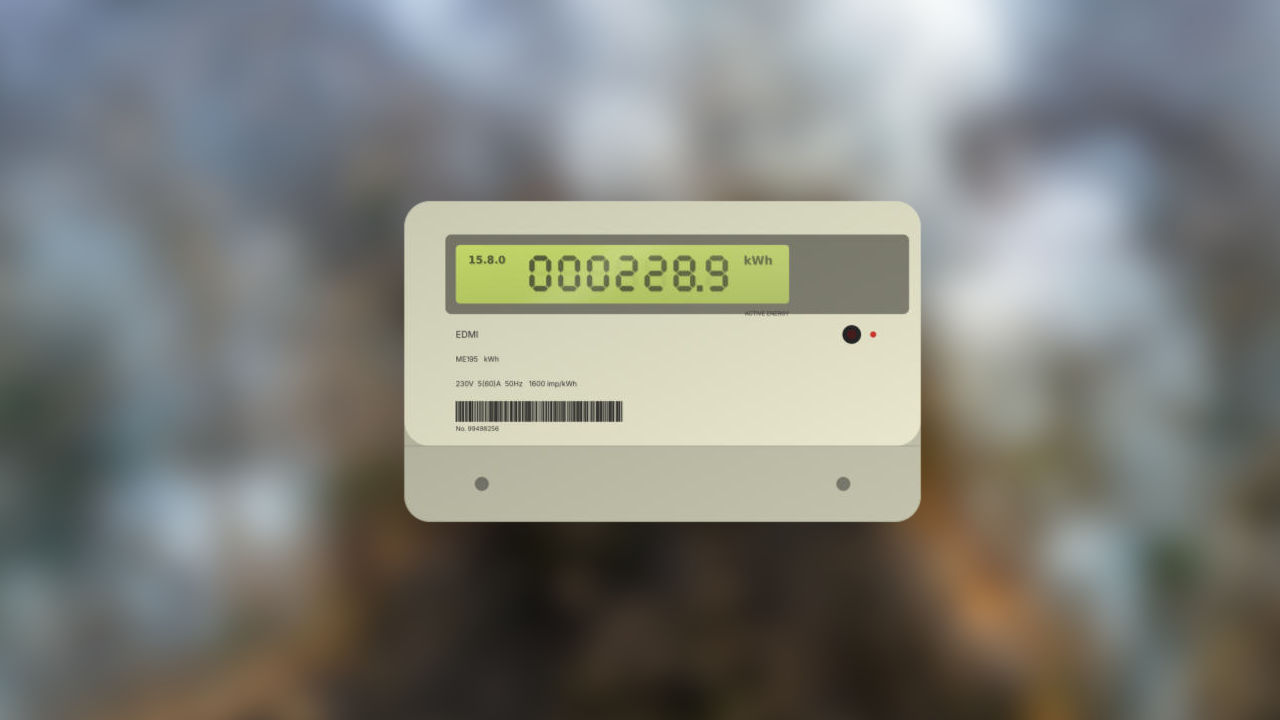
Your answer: 228.9 kWh
